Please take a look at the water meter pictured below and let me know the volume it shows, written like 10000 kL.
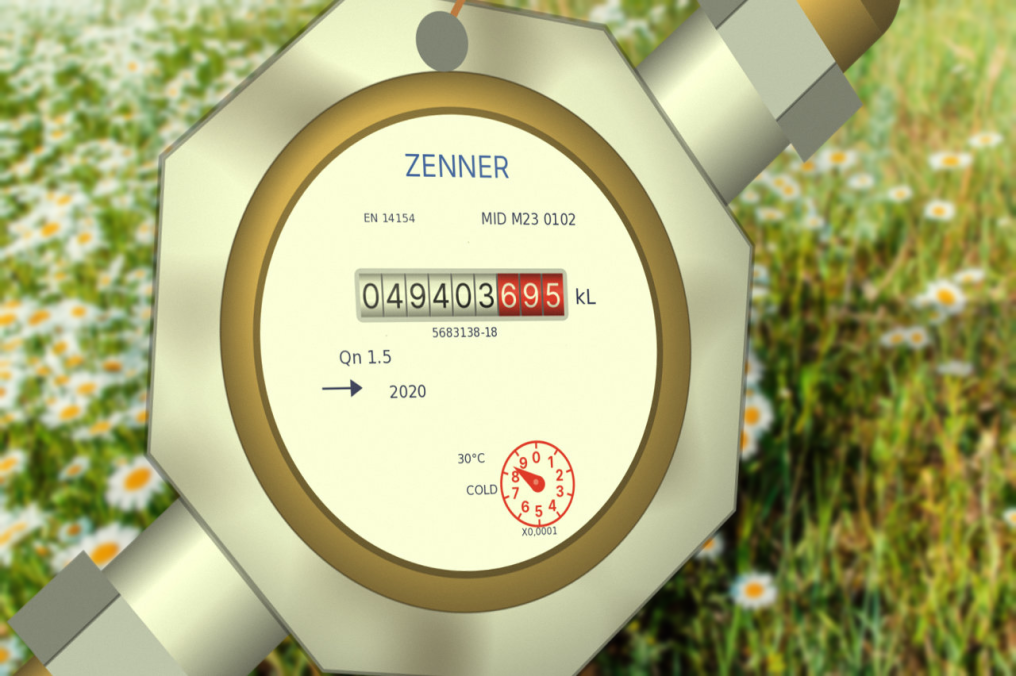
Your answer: 49403.6958 kL
